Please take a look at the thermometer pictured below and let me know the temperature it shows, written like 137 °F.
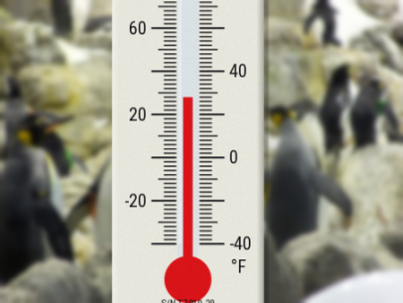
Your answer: 28 °F
